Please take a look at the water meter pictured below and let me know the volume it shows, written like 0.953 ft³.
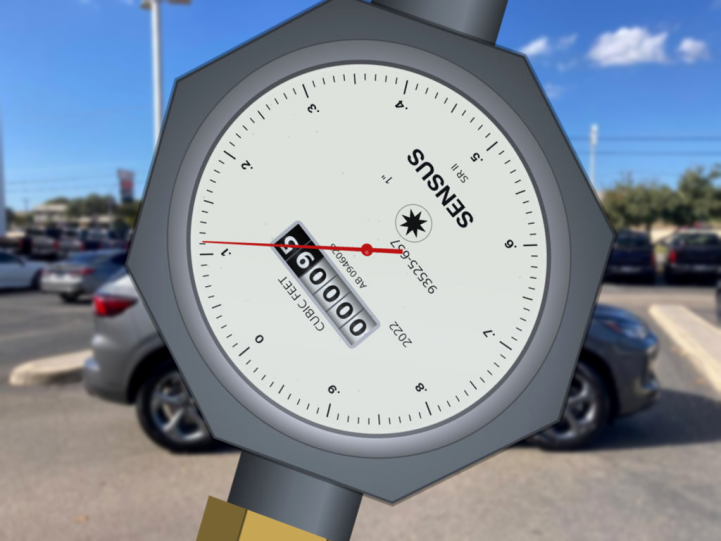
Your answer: 95.11 ft³
